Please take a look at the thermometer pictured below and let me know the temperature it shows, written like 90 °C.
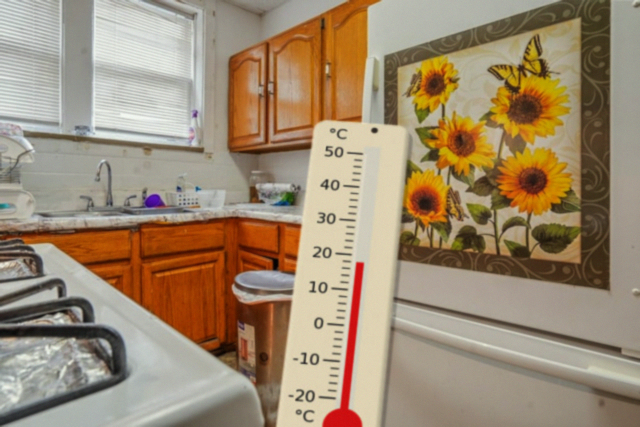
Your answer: 18 °C
